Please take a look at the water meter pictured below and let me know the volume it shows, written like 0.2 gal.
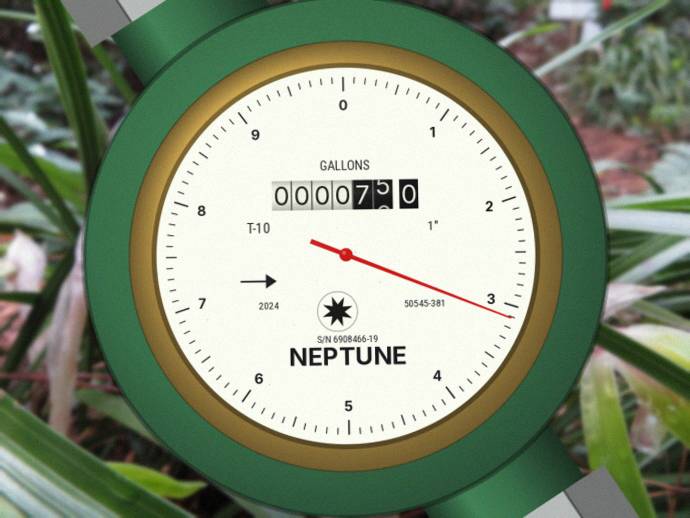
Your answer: 753.1 gal
